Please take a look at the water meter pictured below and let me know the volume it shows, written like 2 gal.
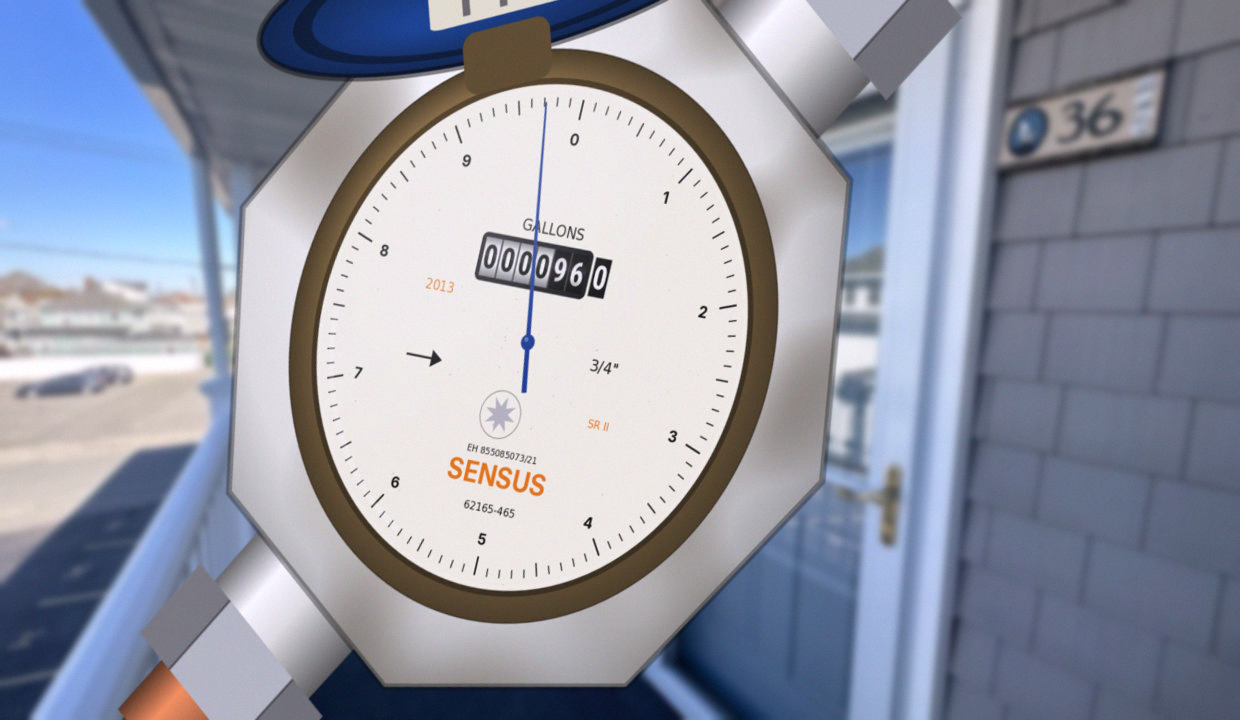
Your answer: 959.7 gal
